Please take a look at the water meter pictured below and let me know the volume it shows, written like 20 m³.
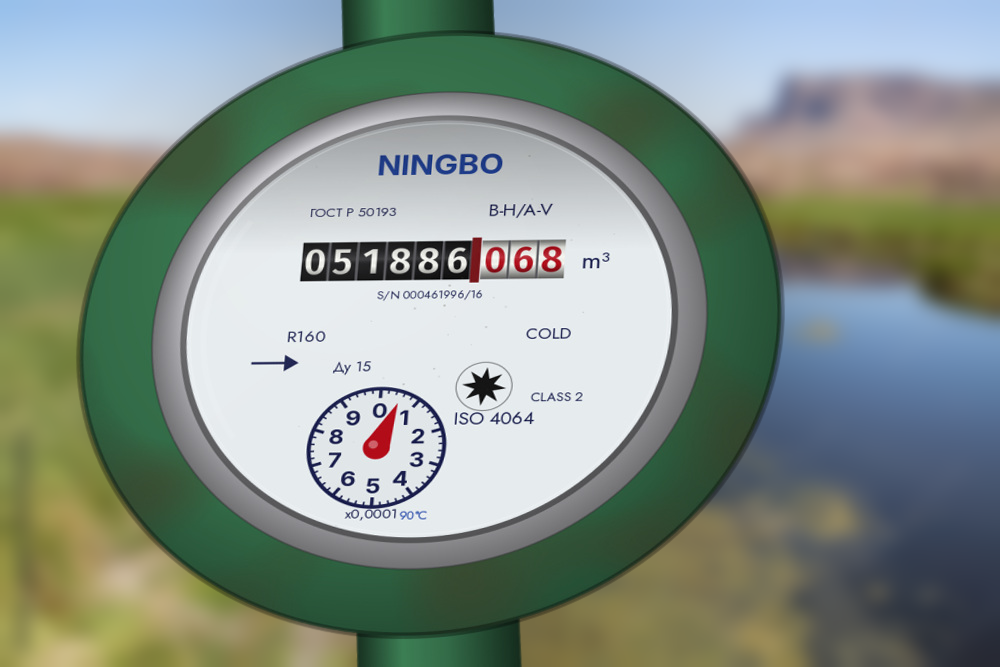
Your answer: 51886.0680 m³
